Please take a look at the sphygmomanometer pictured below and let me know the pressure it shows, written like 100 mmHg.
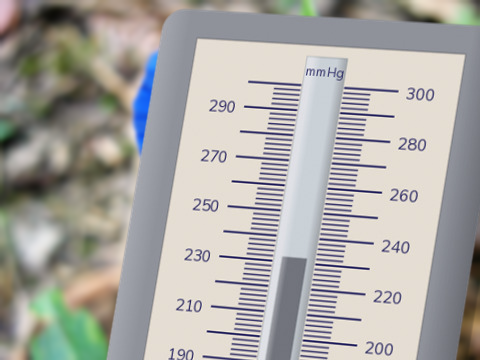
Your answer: 232 mmHg
